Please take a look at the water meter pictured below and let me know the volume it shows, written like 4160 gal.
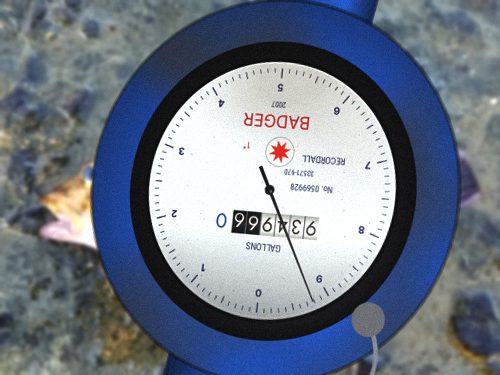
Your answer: 9349659.2 gal
